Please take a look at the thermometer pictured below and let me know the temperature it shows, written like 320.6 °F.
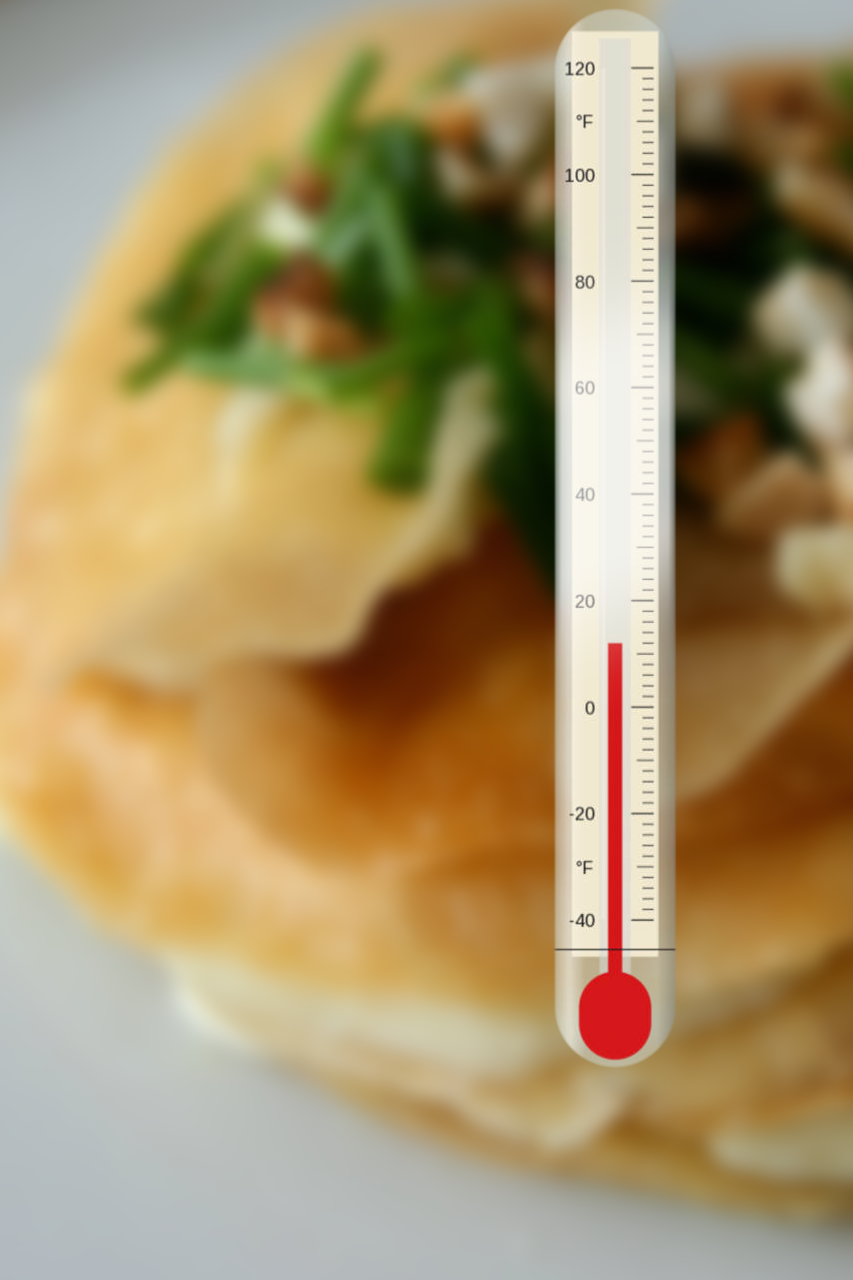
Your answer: 12 °F
